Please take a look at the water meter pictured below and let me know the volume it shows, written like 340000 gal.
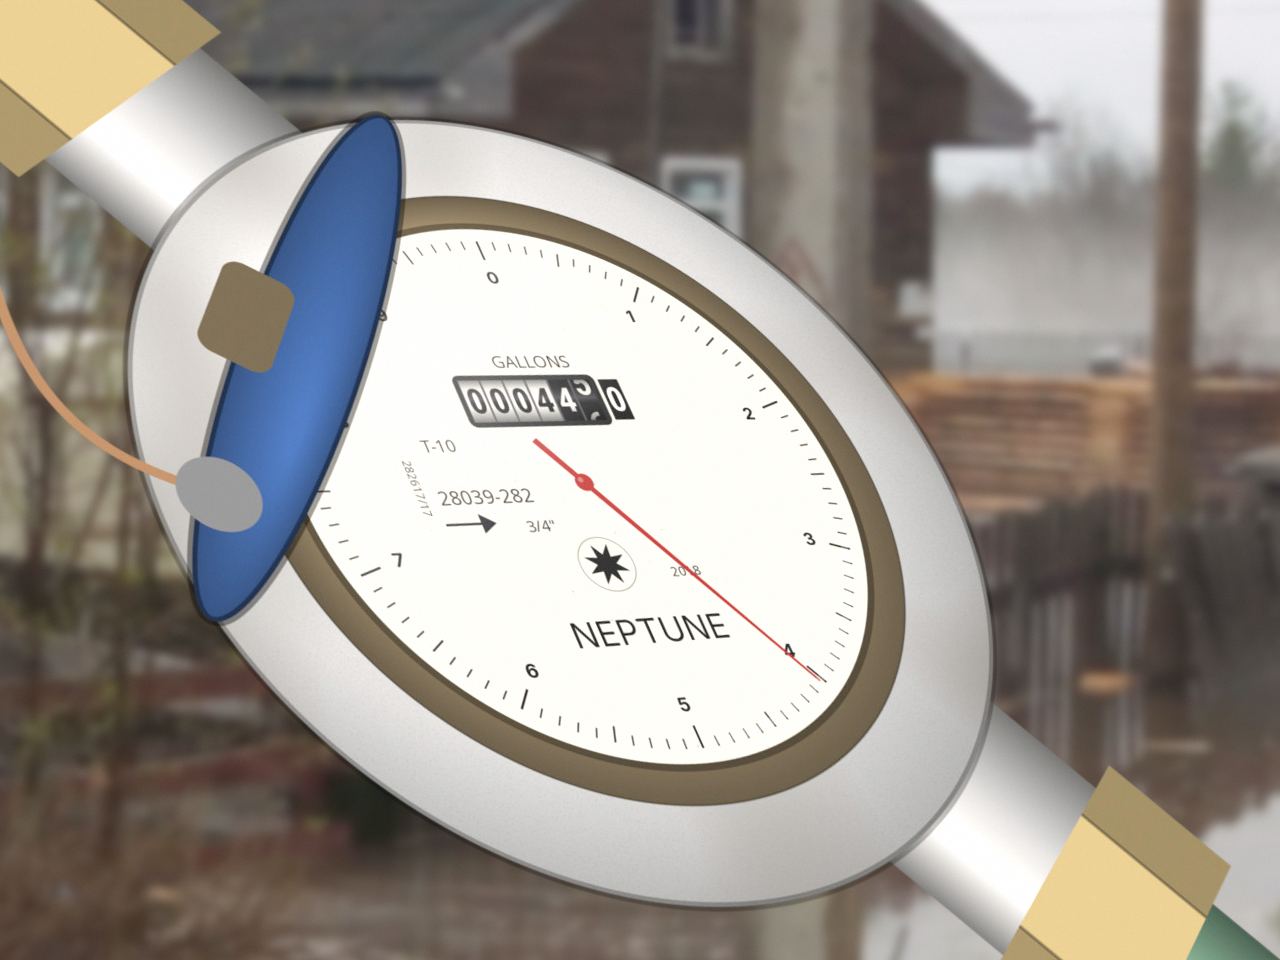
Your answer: 4454.0 gal
